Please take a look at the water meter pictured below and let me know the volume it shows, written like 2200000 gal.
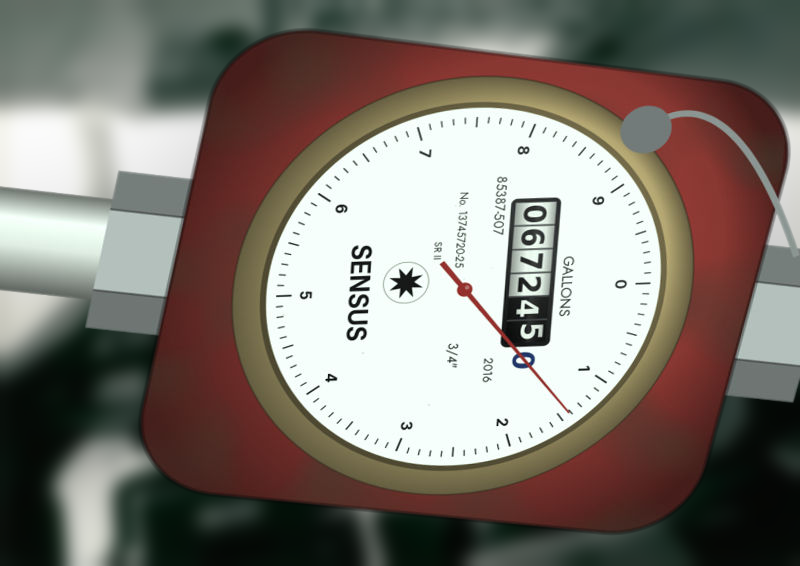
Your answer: 672451.4 gal
